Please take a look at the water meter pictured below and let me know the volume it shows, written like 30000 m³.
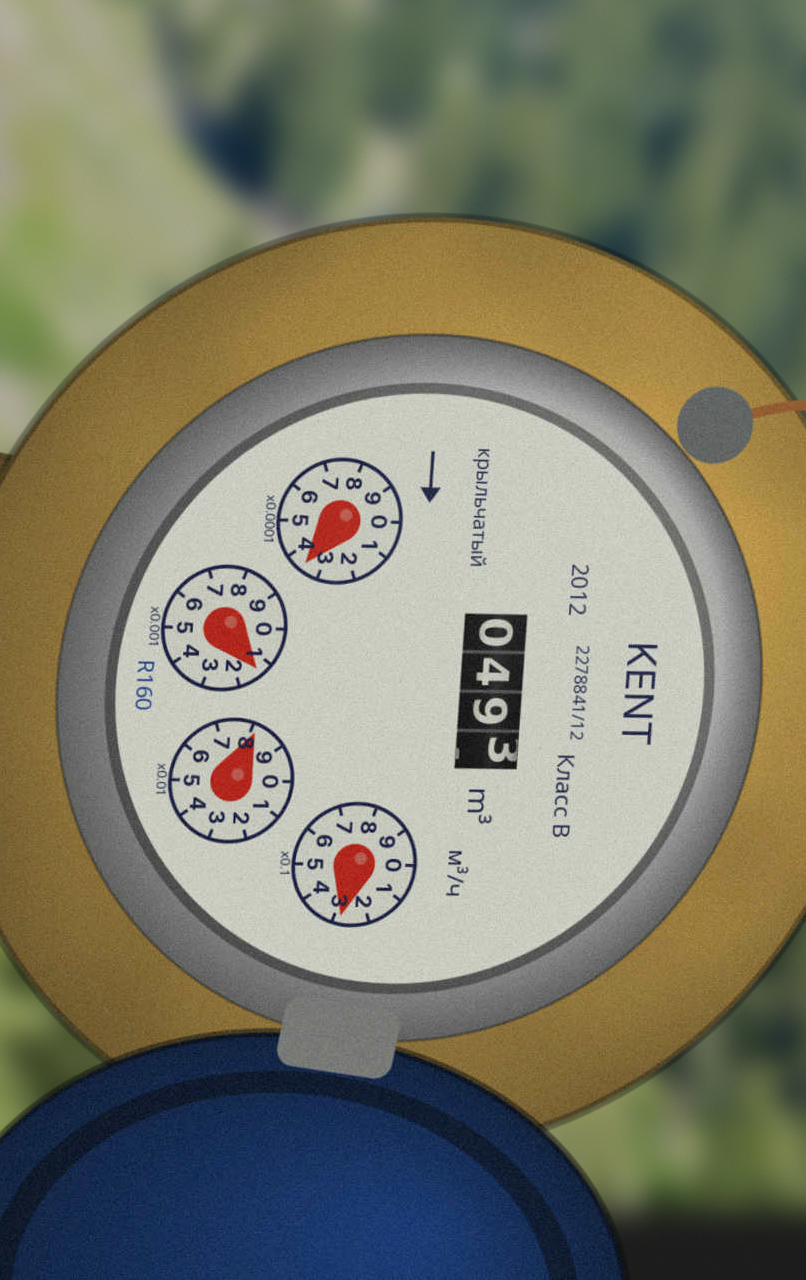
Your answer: 493.2813 m³
